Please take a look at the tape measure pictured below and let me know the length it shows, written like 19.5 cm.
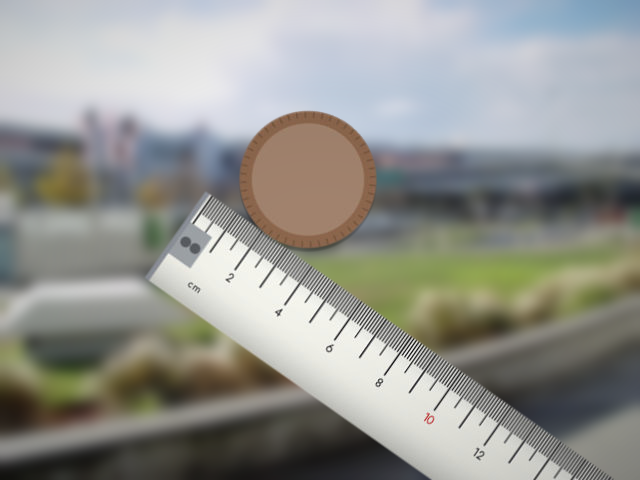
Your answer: 4.5 cm
